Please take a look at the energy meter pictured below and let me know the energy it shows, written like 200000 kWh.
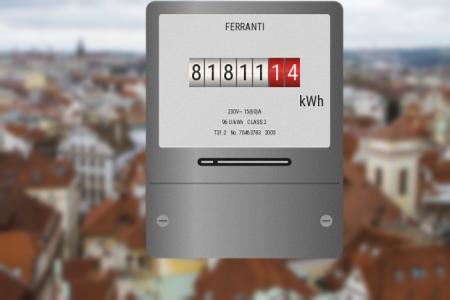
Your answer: 81811.14 kWh
